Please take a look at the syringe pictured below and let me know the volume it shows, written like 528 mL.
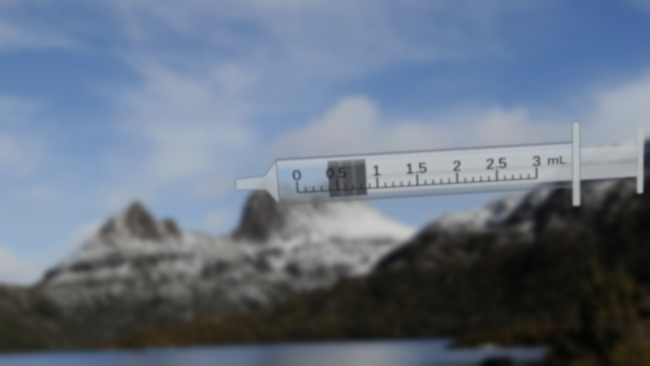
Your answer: 0.4 mL
